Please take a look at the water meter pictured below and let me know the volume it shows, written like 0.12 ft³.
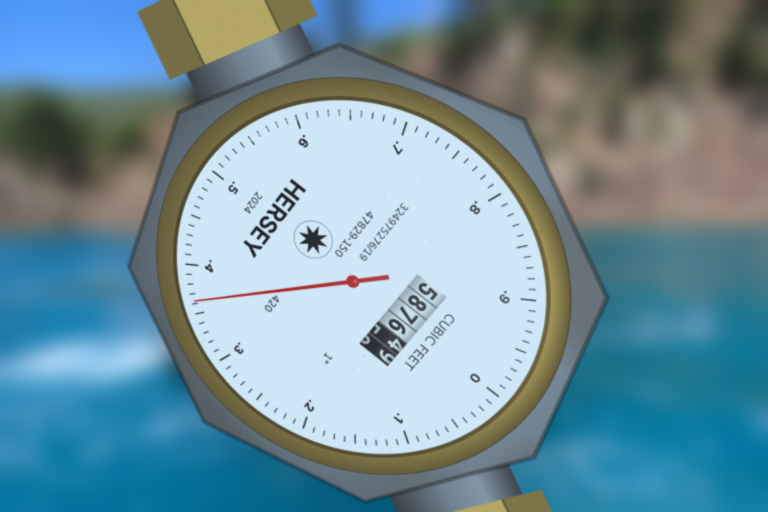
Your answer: 587649.36 ft³
